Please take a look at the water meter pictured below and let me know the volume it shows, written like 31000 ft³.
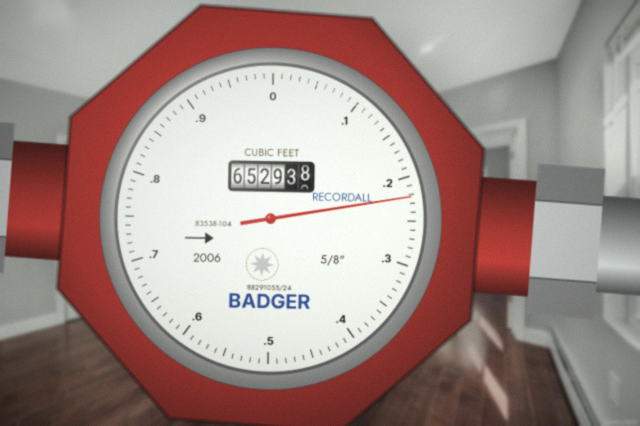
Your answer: 652938.22 ft³
